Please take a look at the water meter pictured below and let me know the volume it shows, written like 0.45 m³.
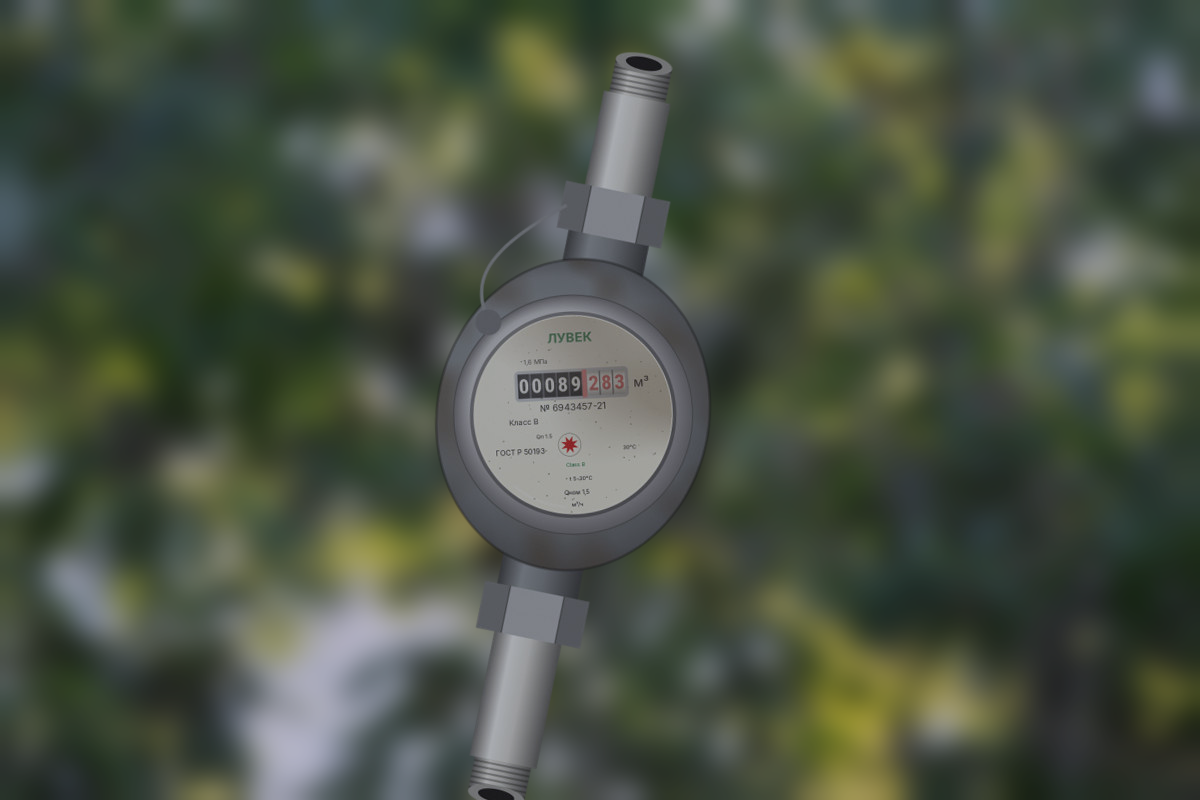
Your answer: 89.283 m³
